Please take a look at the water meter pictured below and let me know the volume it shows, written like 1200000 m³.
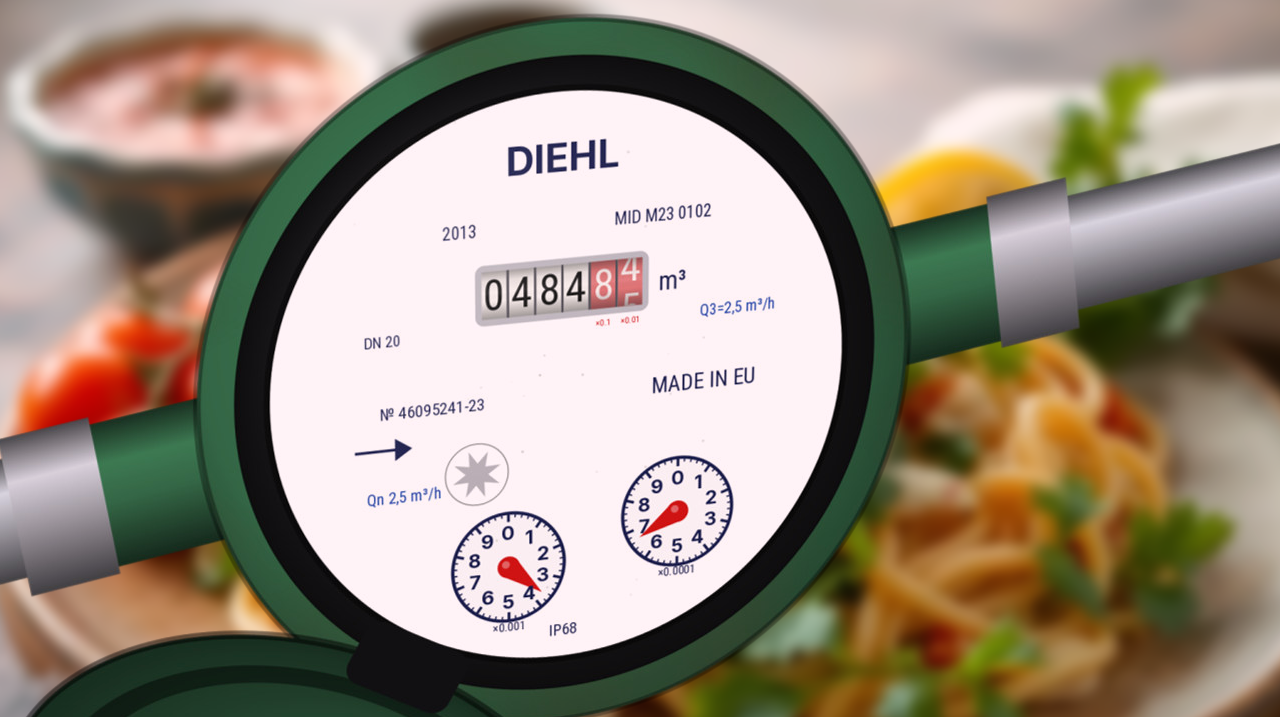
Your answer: 484.8436 m³
